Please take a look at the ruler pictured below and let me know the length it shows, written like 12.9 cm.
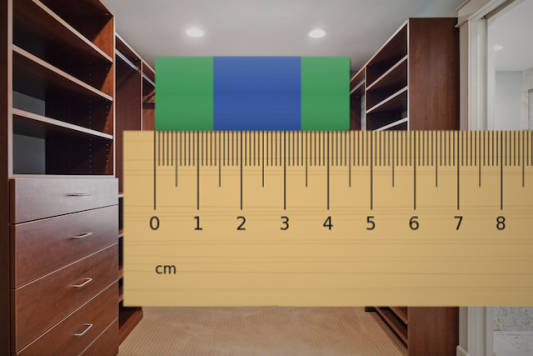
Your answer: 4.5 cm
